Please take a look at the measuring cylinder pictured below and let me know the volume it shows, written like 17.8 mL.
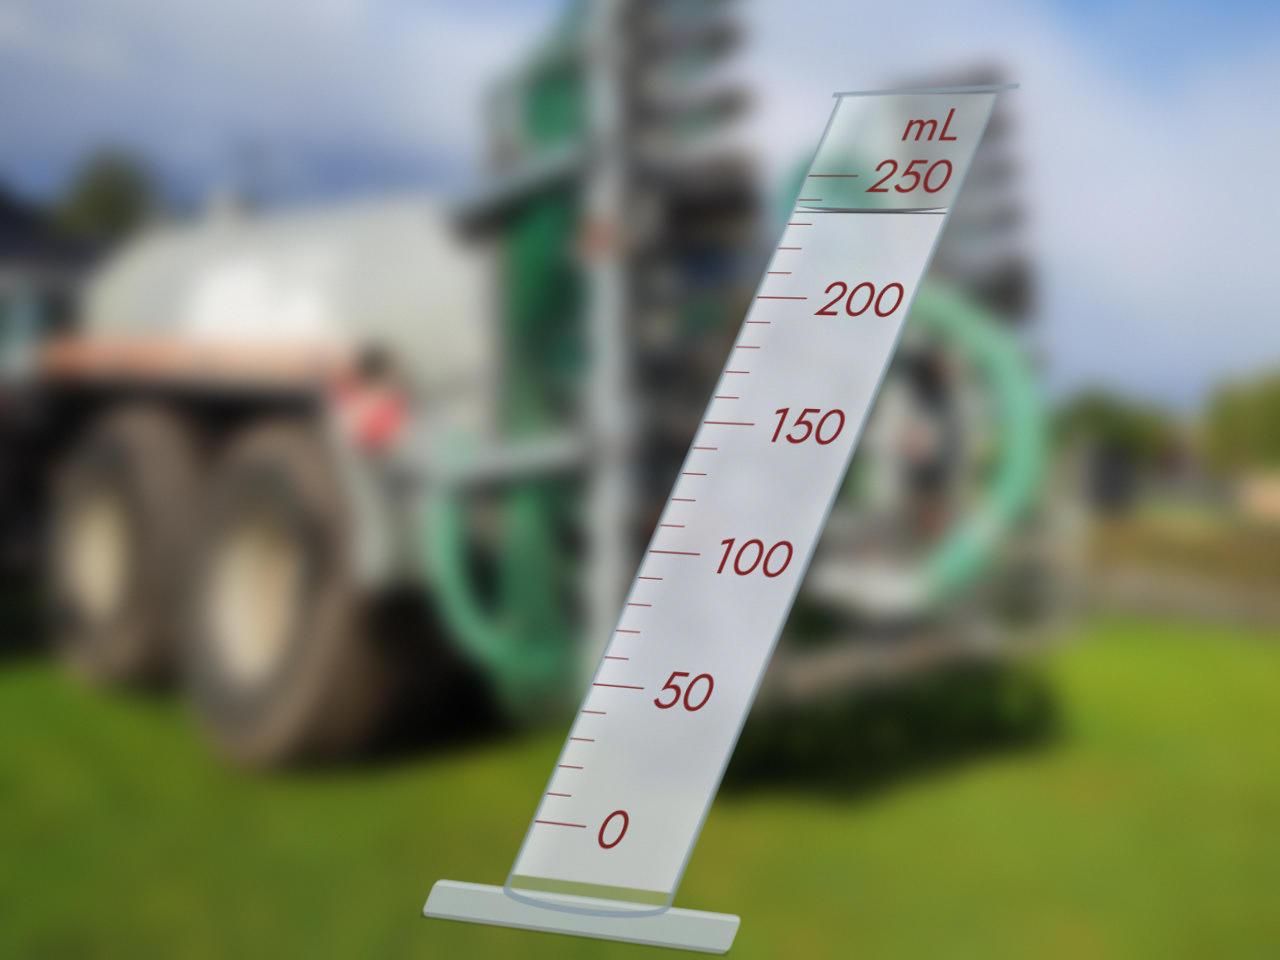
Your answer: 235 mL
